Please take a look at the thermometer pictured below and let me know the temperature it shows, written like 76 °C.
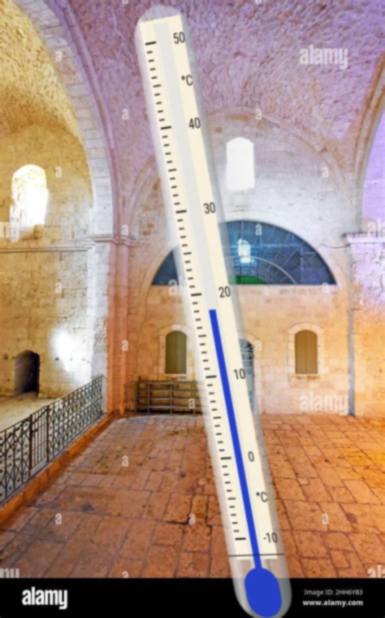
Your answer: 18 °C
